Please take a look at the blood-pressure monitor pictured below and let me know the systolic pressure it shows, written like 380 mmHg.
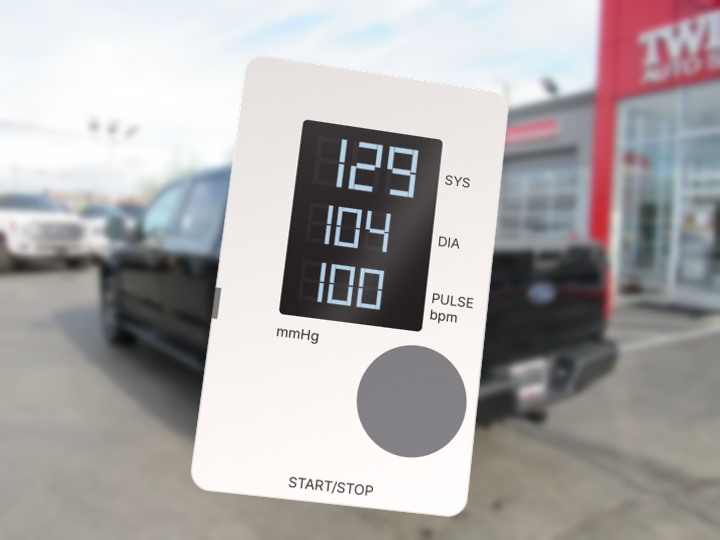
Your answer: 129 mmHg
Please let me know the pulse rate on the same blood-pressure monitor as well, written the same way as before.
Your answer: 100 bpm
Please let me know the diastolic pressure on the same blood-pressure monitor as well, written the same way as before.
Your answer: 104 mmHg
